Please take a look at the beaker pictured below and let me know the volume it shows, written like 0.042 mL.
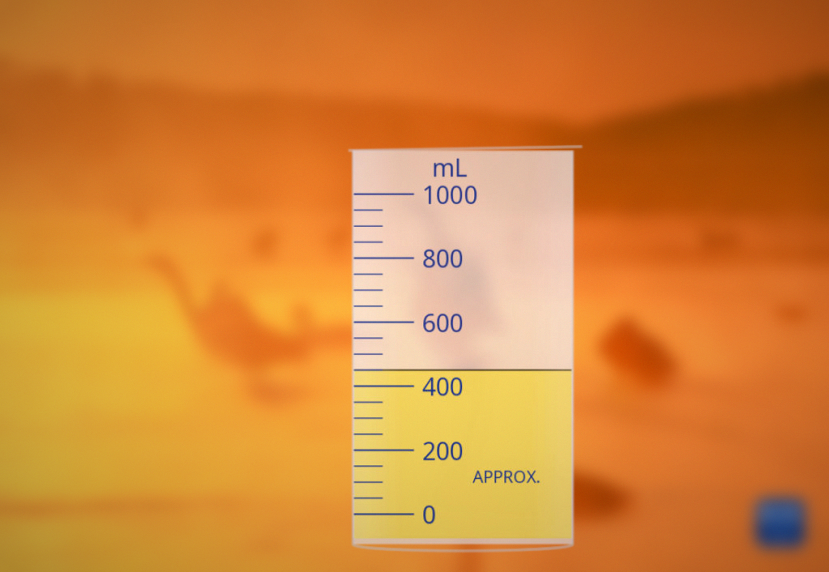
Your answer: 450 mL
